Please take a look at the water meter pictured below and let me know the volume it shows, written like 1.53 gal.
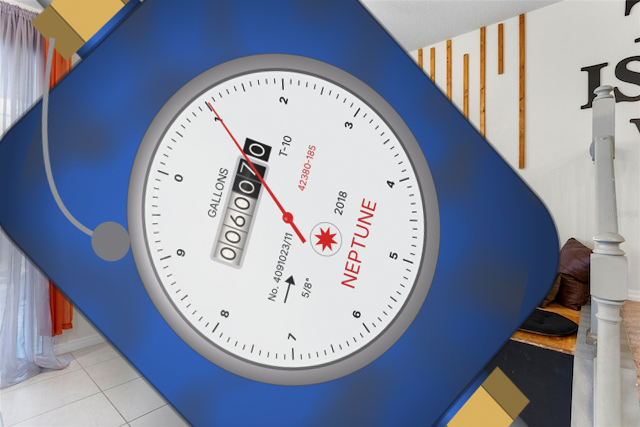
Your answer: 60071.0 gal
